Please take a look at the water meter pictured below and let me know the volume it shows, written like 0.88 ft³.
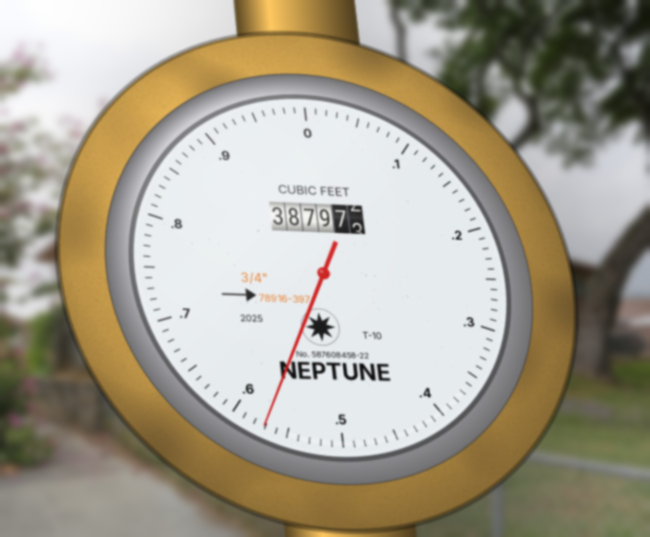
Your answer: 387972.57 ft³
